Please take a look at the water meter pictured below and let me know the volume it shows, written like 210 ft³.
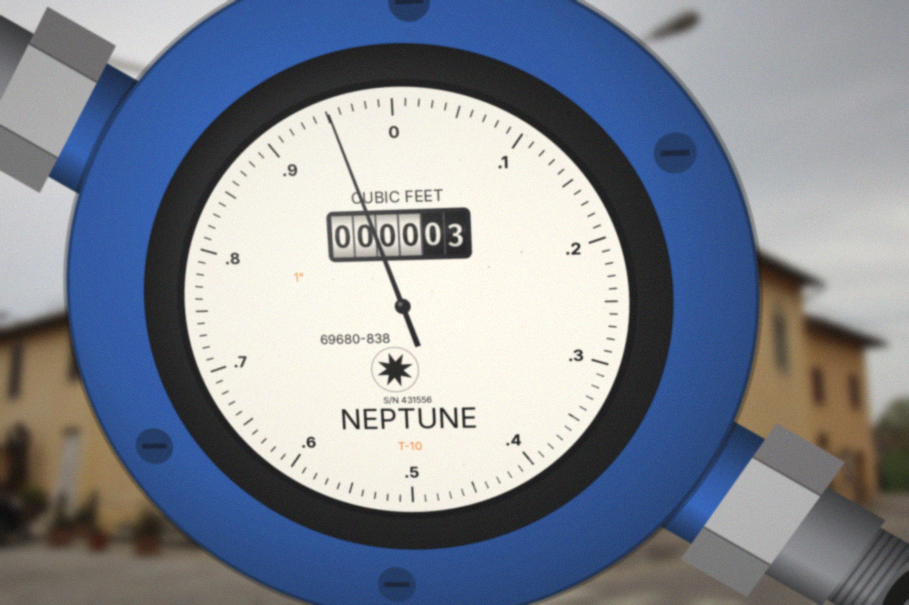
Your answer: 2.95 ft³
